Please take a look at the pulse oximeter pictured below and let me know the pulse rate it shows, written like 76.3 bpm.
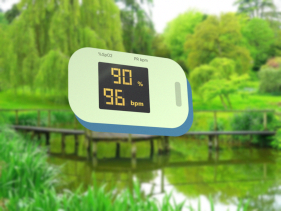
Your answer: 96 bpm
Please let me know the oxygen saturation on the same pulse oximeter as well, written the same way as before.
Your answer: 90 %
